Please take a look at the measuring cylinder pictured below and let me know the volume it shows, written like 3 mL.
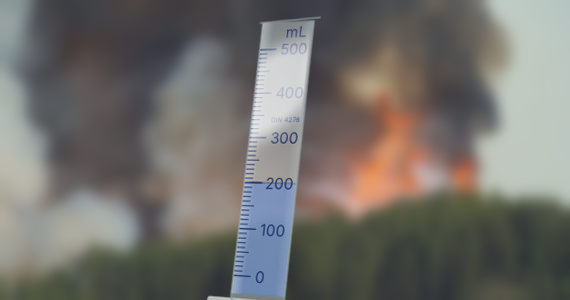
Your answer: 200 mL
